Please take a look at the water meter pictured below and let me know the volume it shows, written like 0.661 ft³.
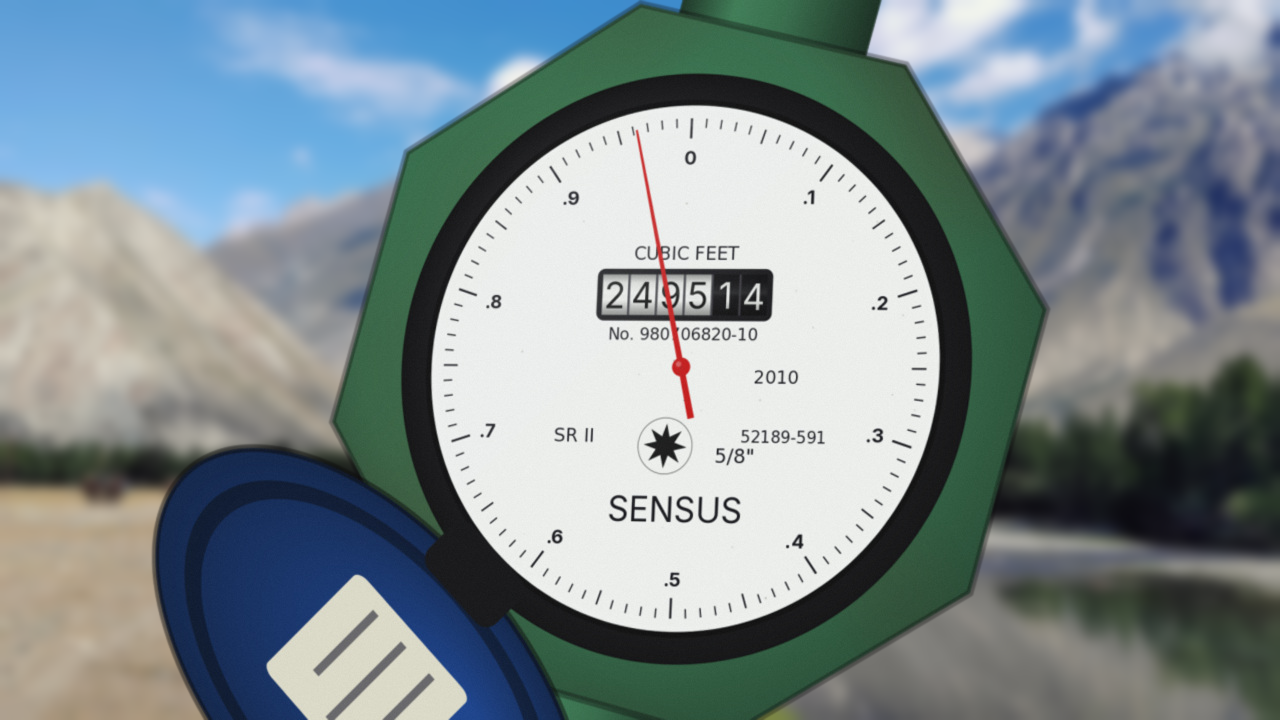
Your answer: 249513.96 ft³
